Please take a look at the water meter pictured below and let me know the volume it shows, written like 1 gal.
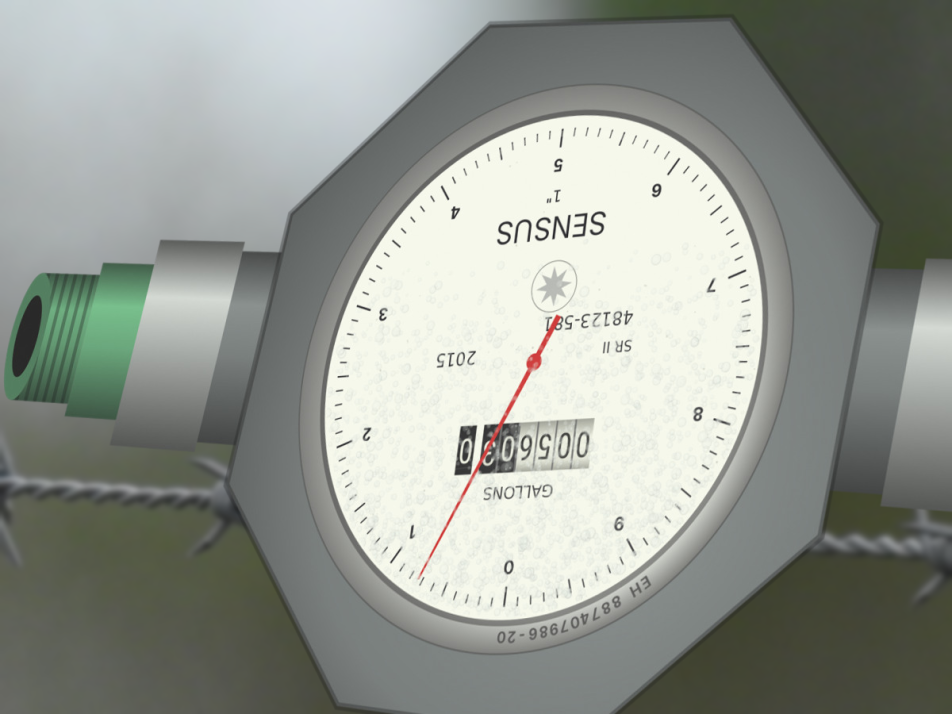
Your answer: 56030.7 gal
